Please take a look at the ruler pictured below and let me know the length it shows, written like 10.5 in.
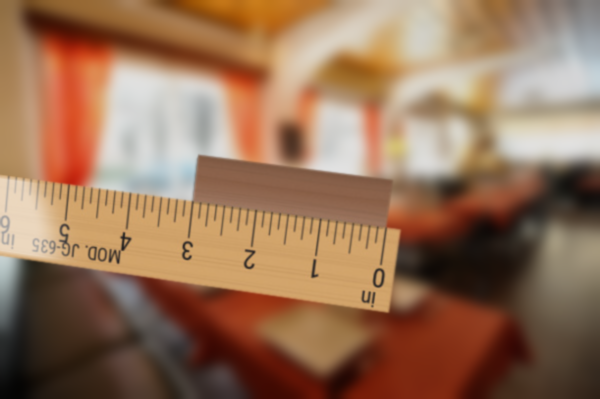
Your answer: 3 in
